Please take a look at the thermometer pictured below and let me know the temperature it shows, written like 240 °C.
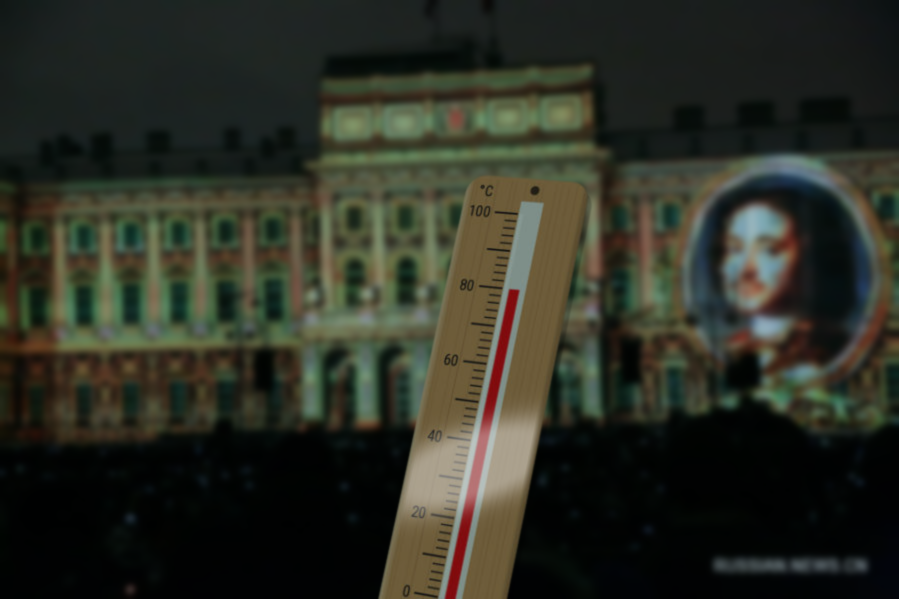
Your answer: 80 °C
